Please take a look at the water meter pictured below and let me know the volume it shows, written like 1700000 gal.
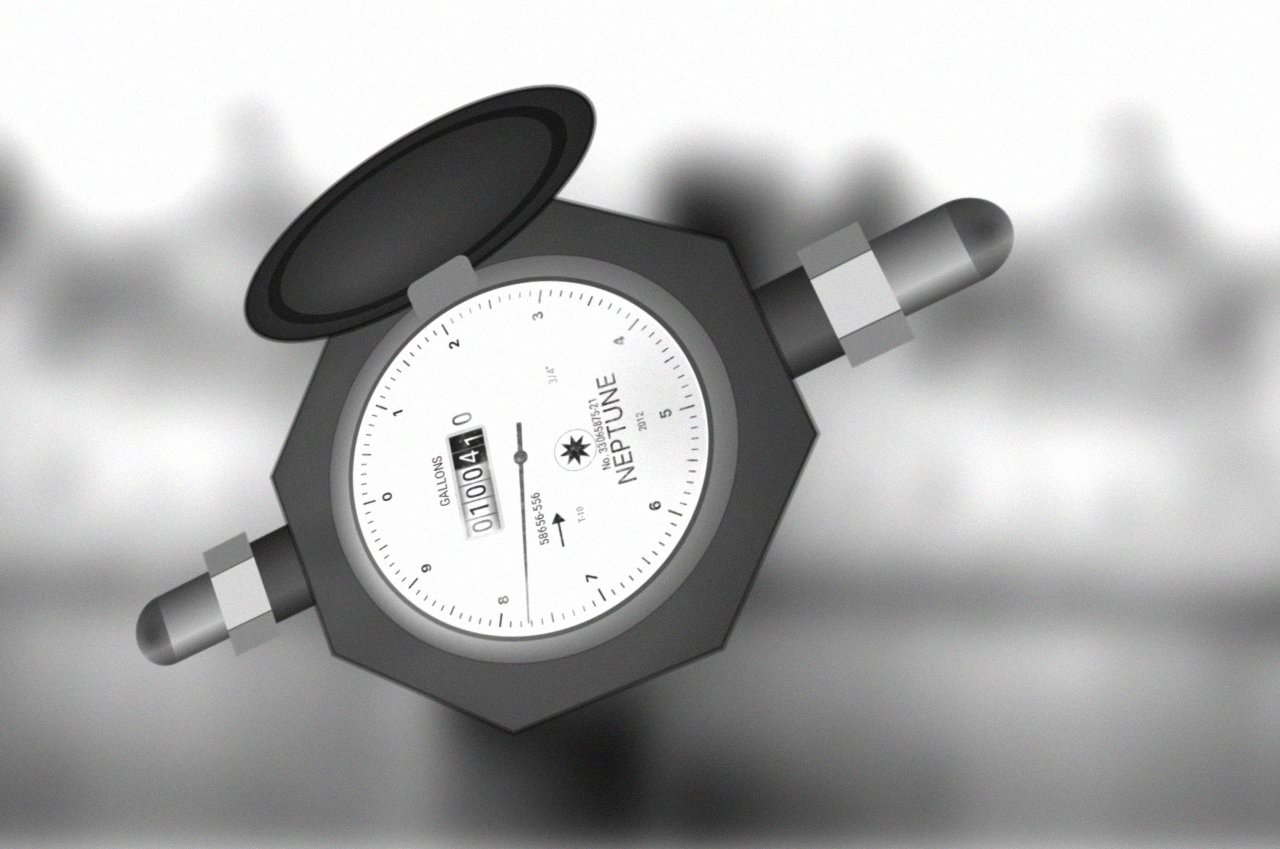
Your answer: 100407.7 gal
